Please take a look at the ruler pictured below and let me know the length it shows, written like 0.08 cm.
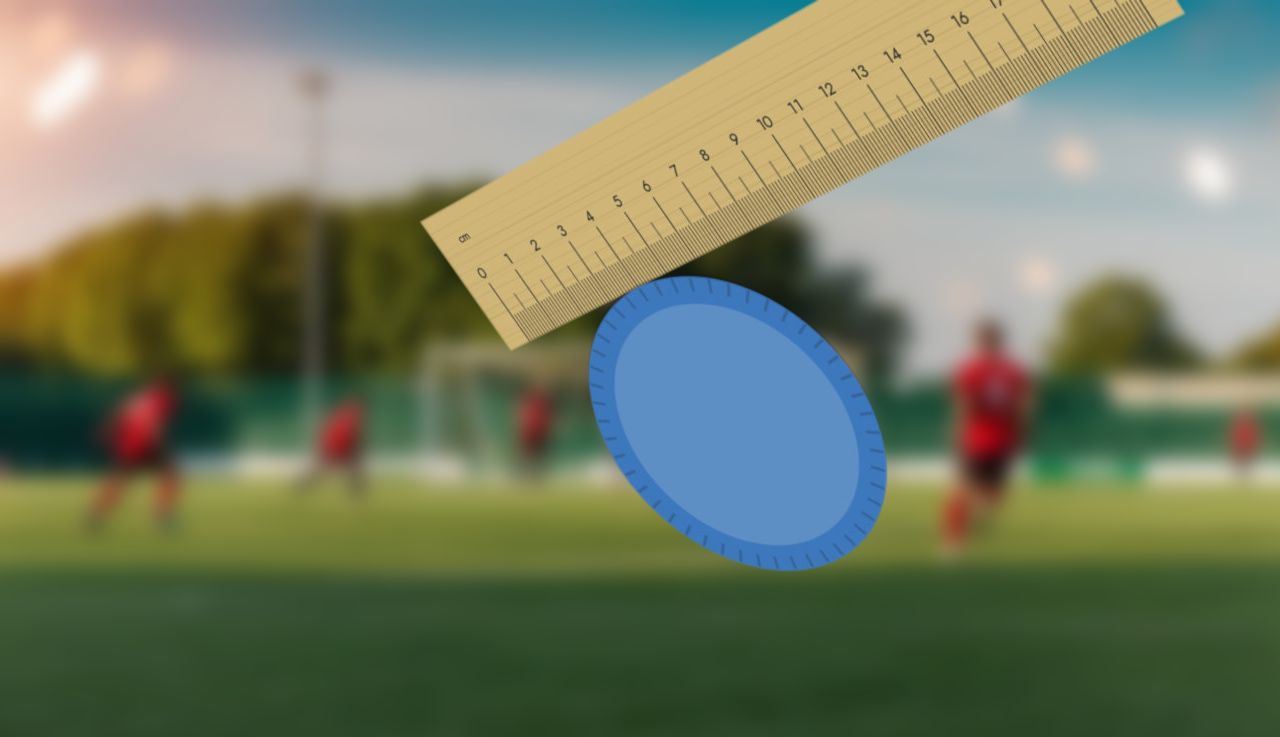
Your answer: 8 cm
